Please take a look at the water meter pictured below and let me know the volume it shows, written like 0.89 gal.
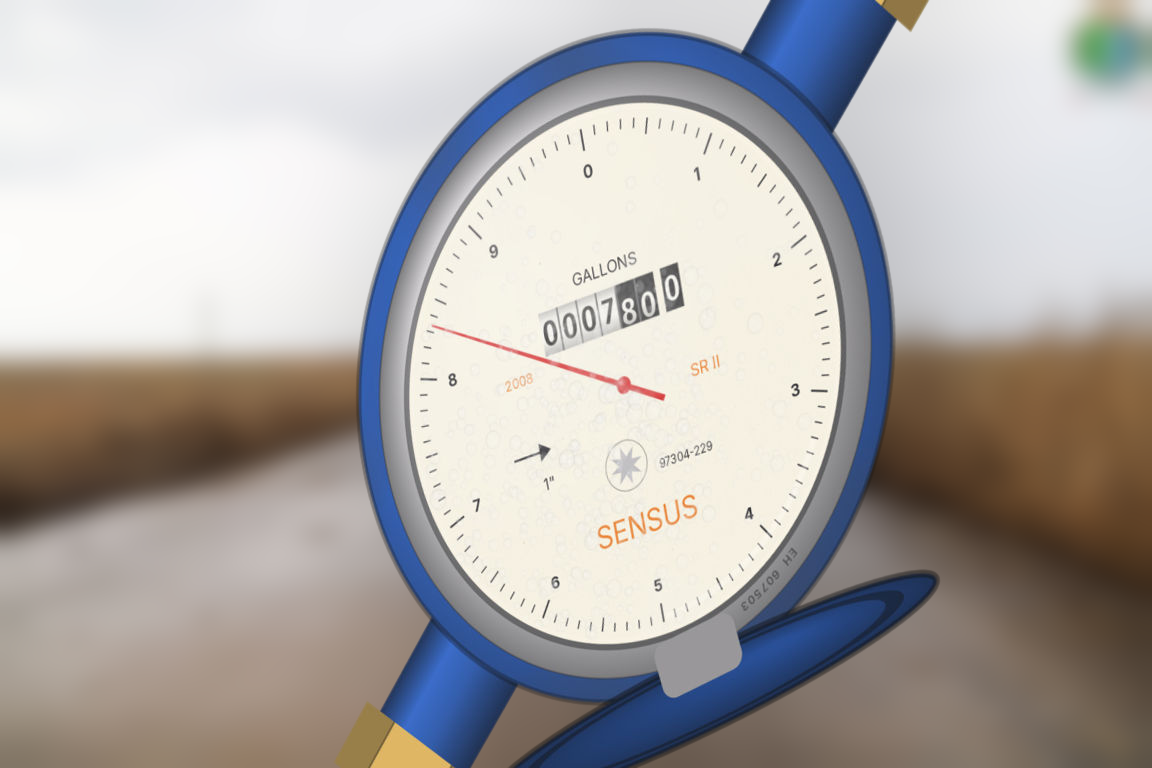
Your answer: 7798.3 gal
